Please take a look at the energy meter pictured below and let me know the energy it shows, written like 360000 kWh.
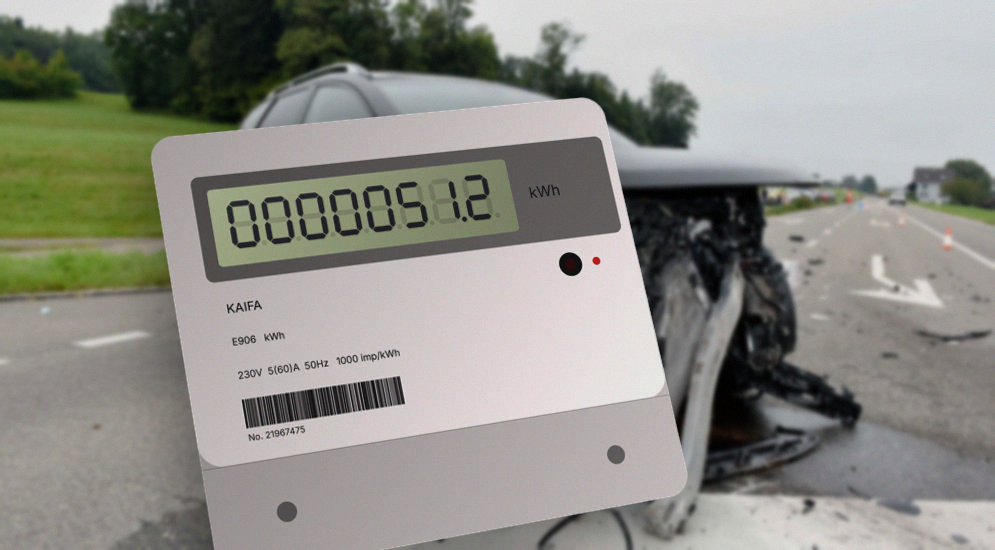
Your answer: 51.2 kWh
